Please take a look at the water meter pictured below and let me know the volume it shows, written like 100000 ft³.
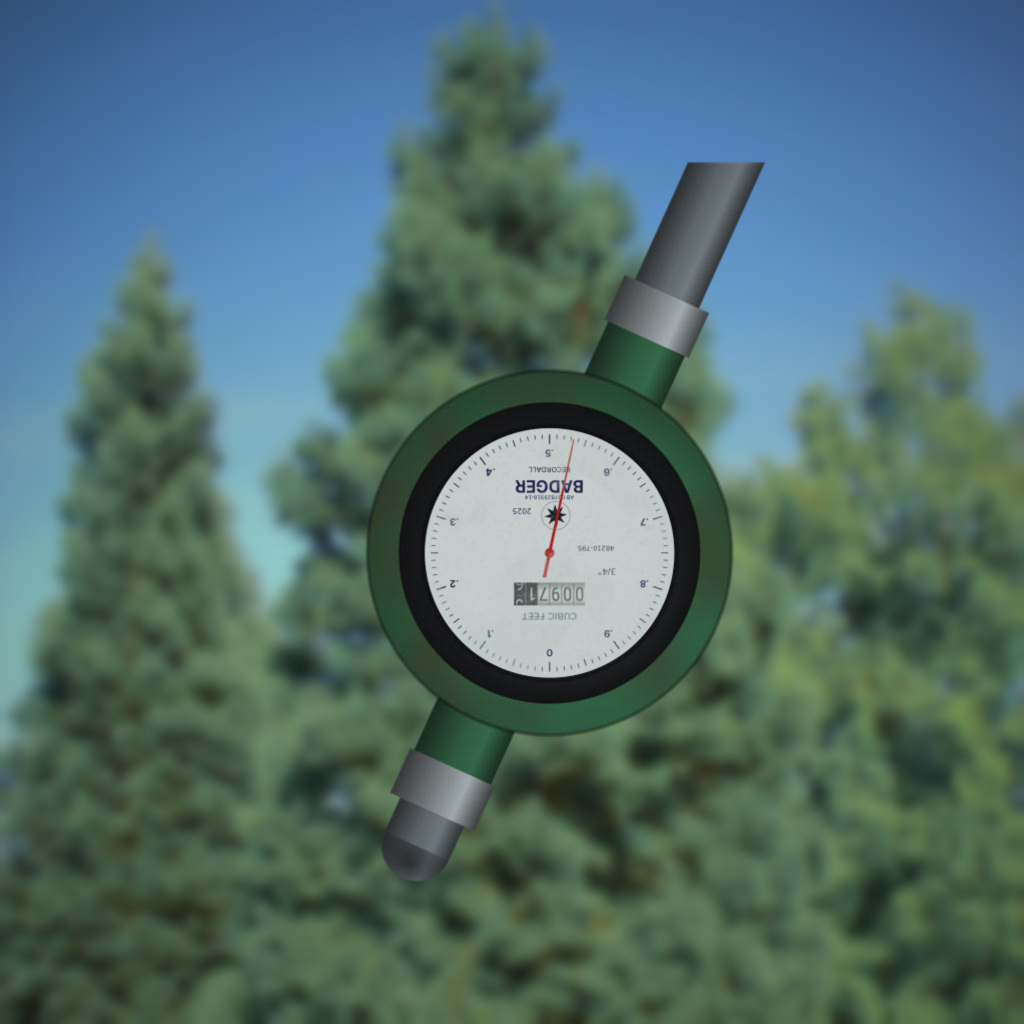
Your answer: 9715.53 ft³
